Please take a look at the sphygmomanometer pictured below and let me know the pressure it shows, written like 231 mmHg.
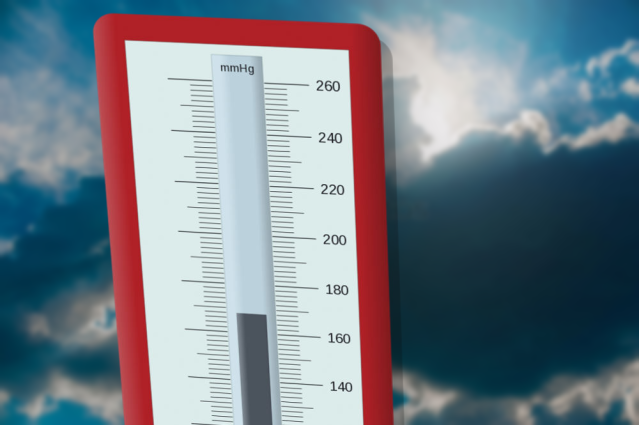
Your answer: 168 mmHg
